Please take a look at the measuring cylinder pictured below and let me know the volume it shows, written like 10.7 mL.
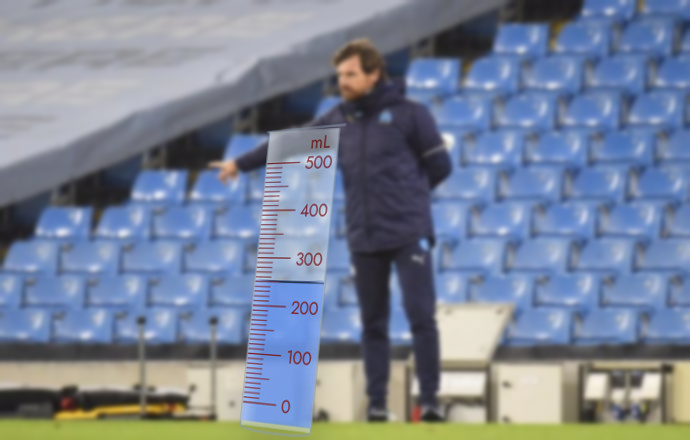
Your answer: 250 mL
